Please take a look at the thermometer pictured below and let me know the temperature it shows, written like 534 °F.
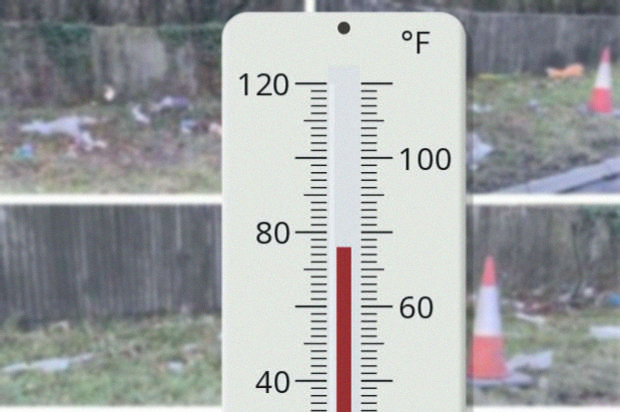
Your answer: 76 °F
